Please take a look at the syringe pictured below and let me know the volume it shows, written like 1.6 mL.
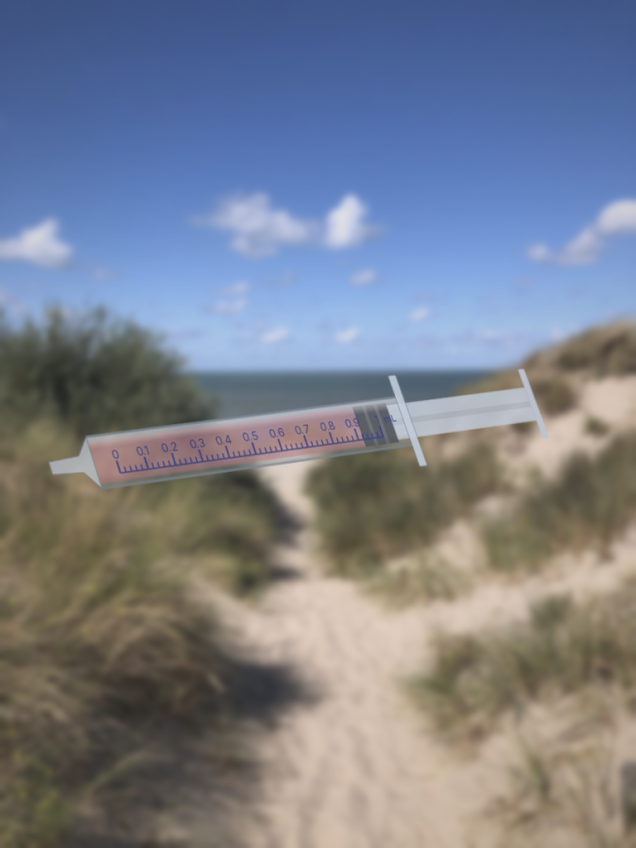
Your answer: 0.92 mL
